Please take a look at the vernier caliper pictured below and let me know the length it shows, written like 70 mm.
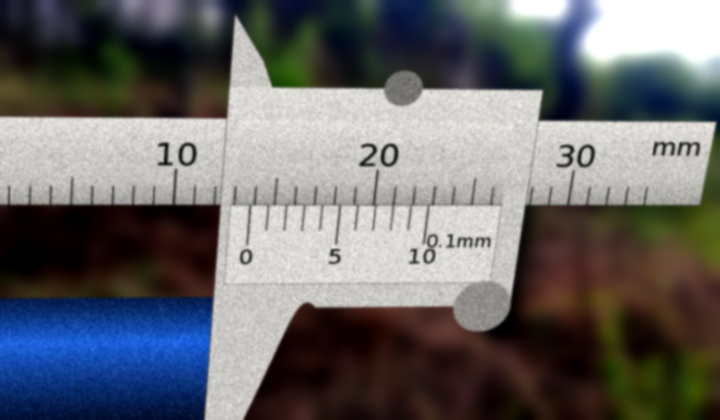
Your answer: 13.8 mm
